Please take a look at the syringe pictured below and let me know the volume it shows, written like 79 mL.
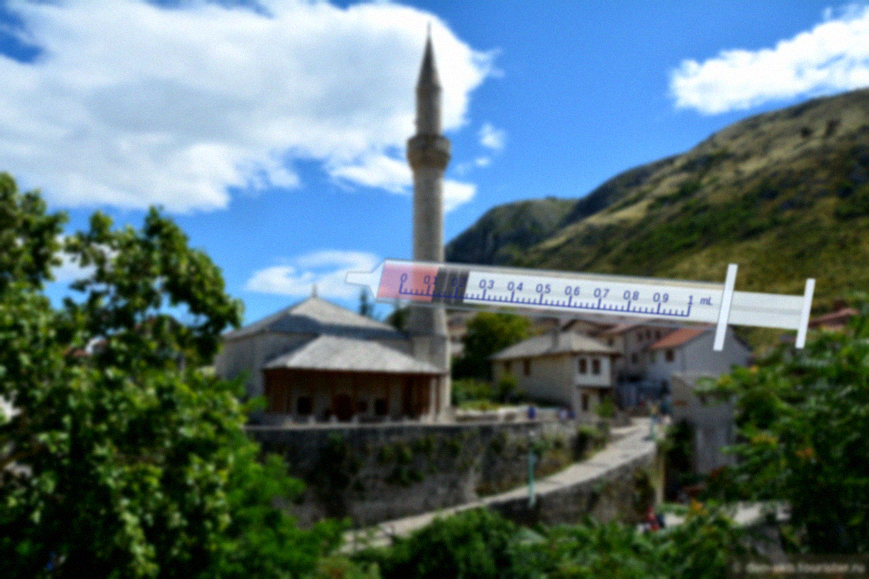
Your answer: 0.12 mL
